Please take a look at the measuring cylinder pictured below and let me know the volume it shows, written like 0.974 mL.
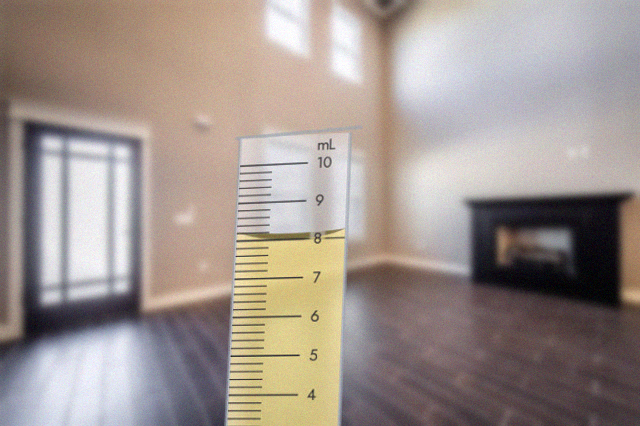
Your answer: 8 mL
